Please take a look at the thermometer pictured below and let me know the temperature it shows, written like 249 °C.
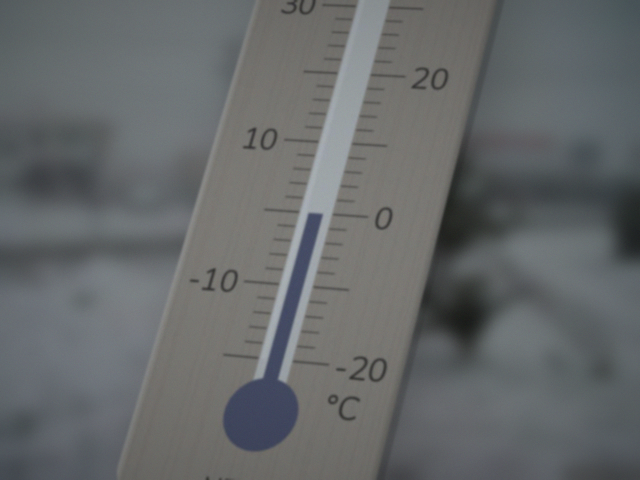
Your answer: 0 °C
